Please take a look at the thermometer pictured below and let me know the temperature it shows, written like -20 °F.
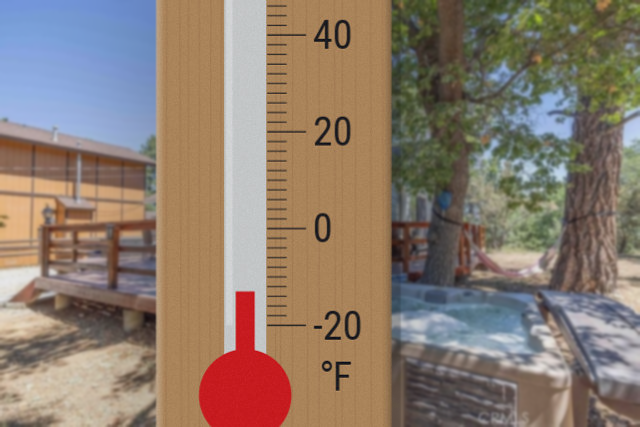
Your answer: -13 °F
